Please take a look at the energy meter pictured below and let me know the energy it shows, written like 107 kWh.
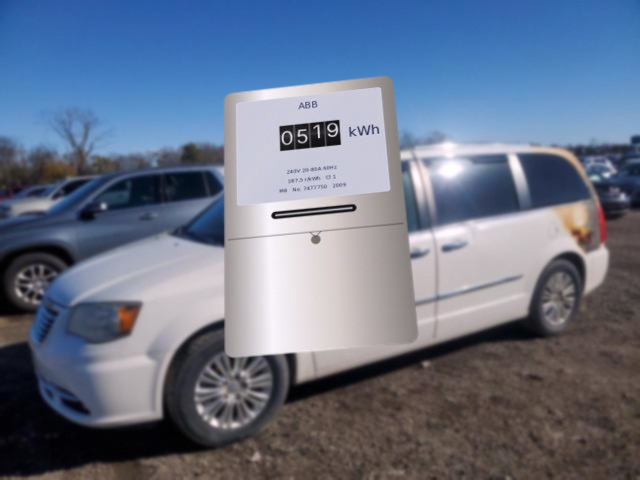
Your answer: 519 kWh
